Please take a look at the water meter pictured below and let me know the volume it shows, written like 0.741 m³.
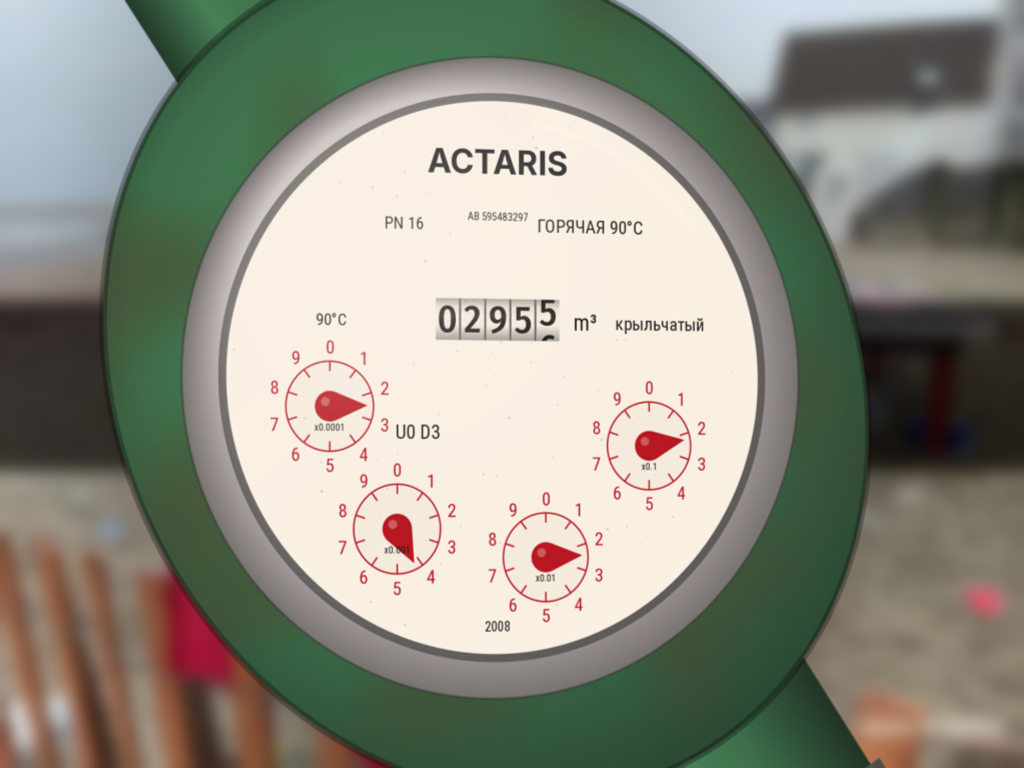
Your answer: 2955.2242 m³
